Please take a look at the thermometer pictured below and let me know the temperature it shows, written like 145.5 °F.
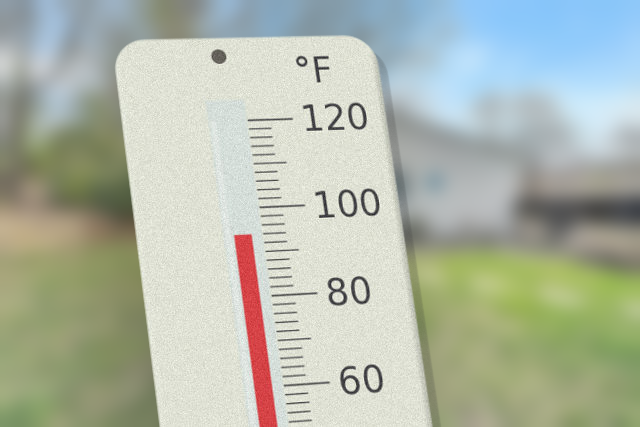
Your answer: 94 °F
